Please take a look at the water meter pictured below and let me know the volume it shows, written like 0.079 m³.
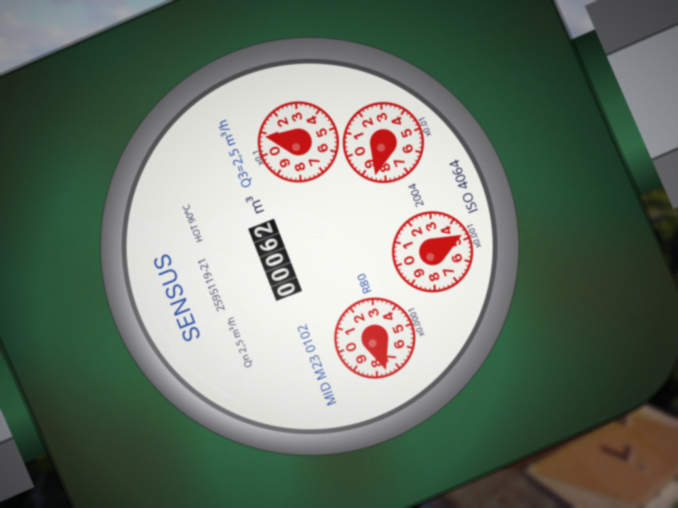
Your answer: 62.0847 m³
